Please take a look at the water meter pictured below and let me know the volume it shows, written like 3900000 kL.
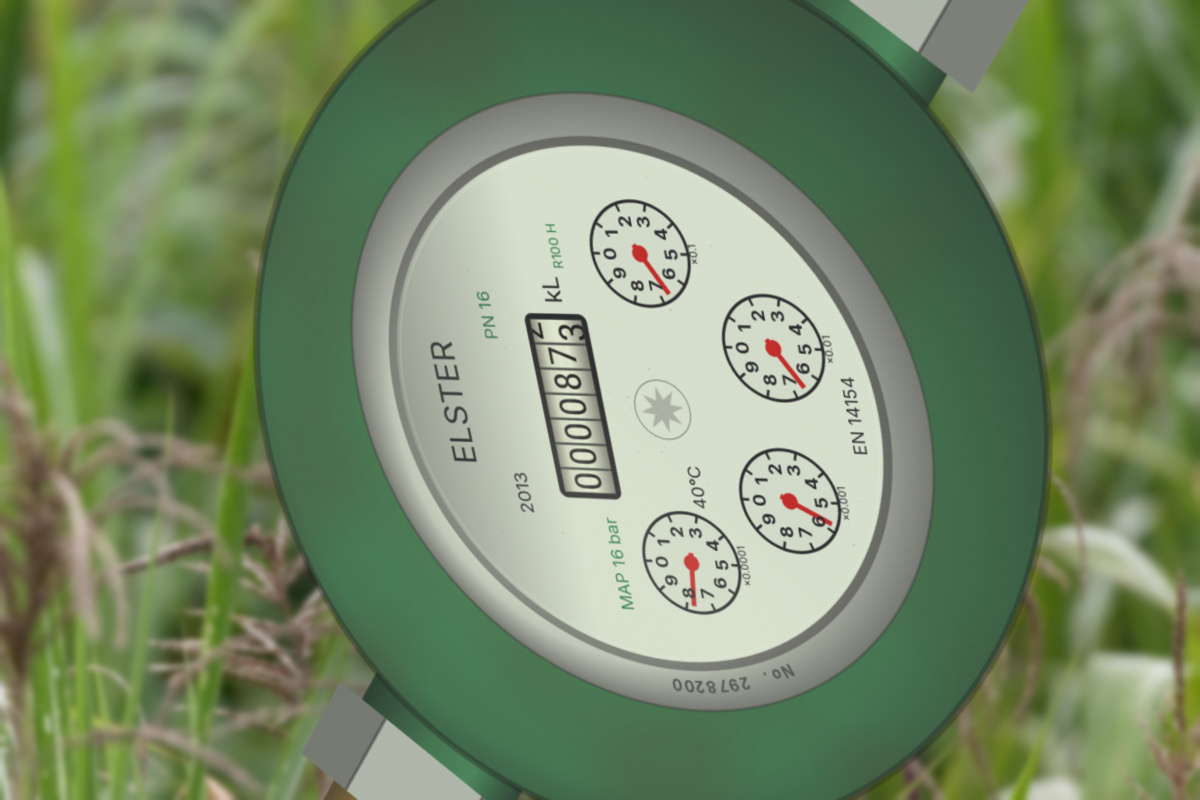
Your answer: 872.6657 kL
